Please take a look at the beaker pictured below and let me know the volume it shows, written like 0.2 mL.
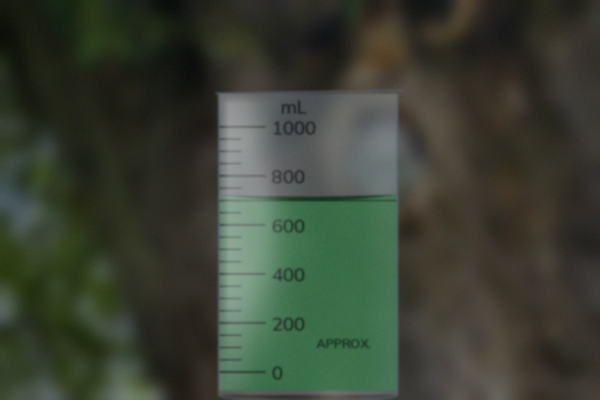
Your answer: 700 mL
